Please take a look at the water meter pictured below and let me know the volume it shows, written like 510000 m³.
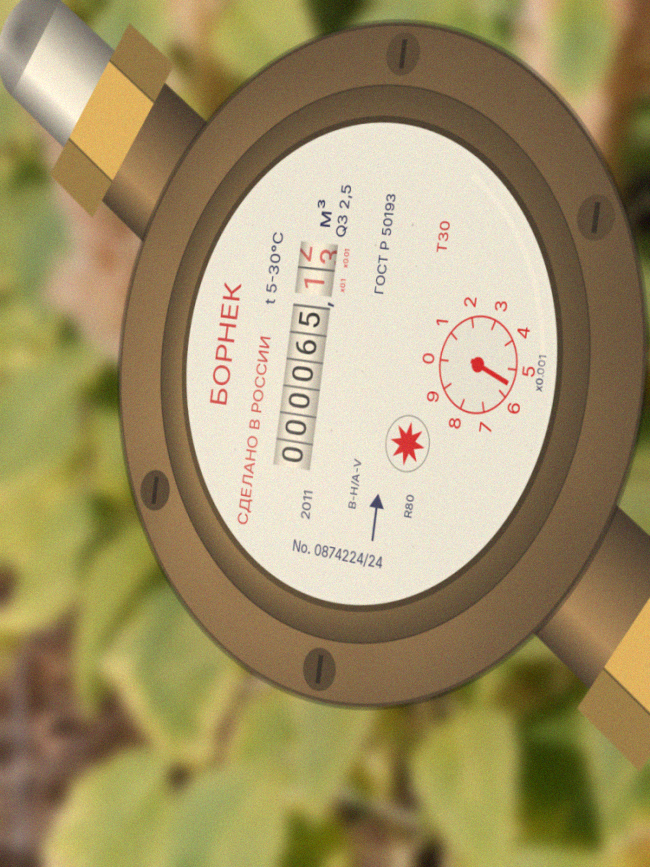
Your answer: 65.125 m³
